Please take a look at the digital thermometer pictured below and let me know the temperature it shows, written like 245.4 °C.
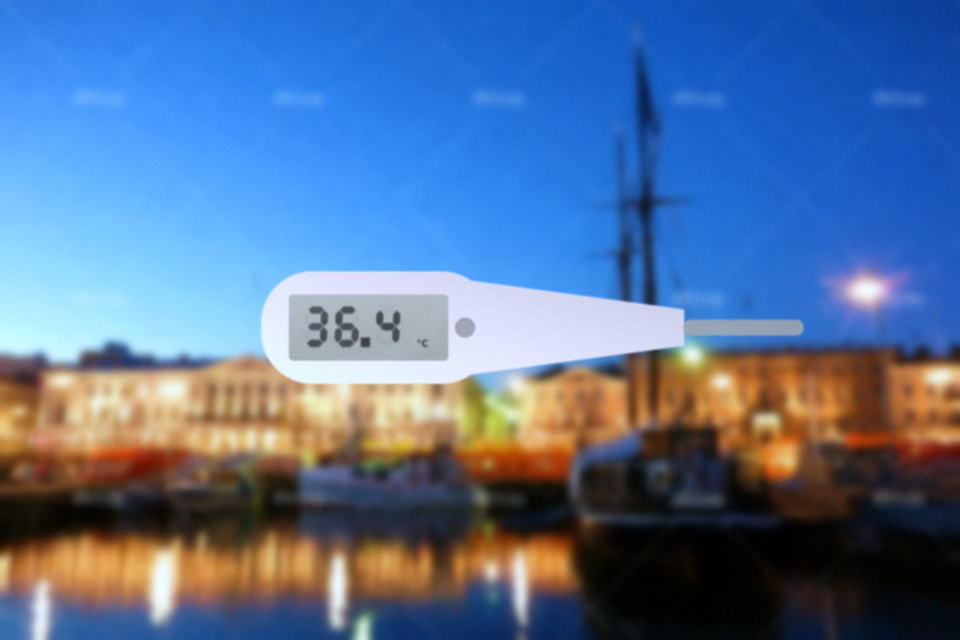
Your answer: 36.4 °C
